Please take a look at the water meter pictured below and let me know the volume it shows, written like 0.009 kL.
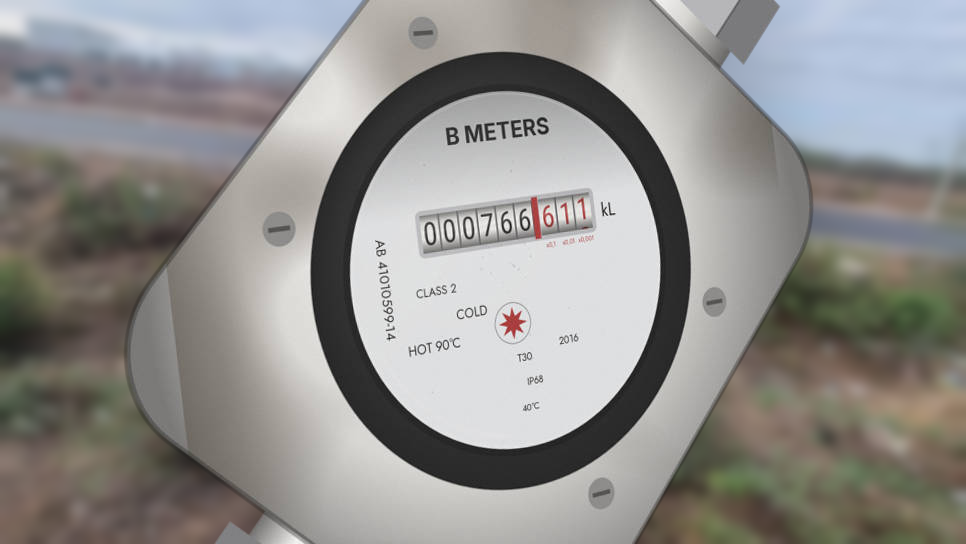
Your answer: 766.611 kL
